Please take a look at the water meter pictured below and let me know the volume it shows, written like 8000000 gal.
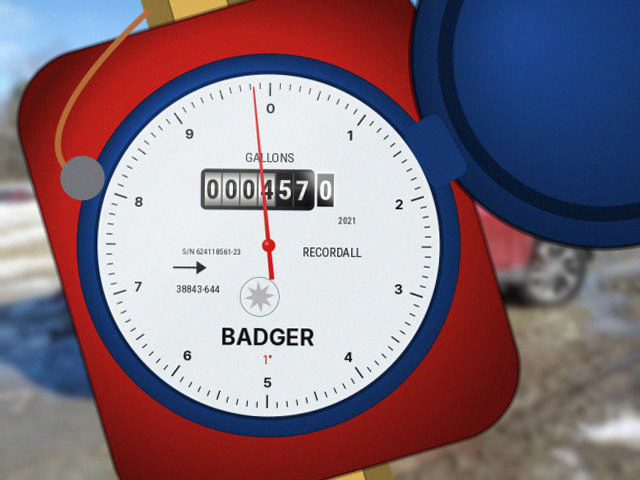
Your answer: 4569.8 gal
